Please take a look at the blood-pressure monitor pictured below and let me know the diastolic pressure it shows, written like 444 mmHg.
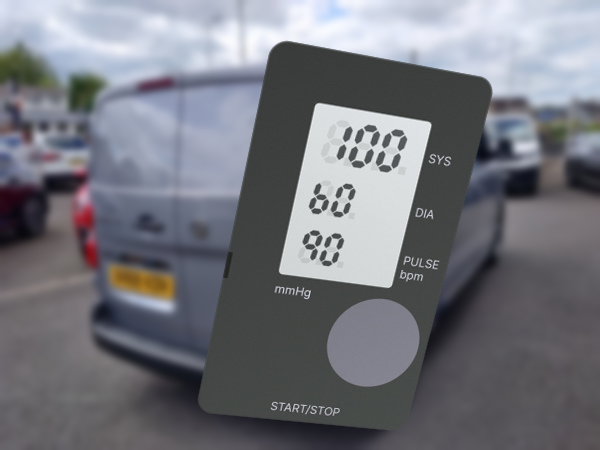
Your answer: 60 mmHg
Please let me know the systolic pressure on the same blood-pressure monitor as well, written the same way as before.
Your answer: 100 mmHg
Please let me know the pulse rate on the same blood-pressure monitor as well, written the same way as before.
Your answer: 90 bpm
